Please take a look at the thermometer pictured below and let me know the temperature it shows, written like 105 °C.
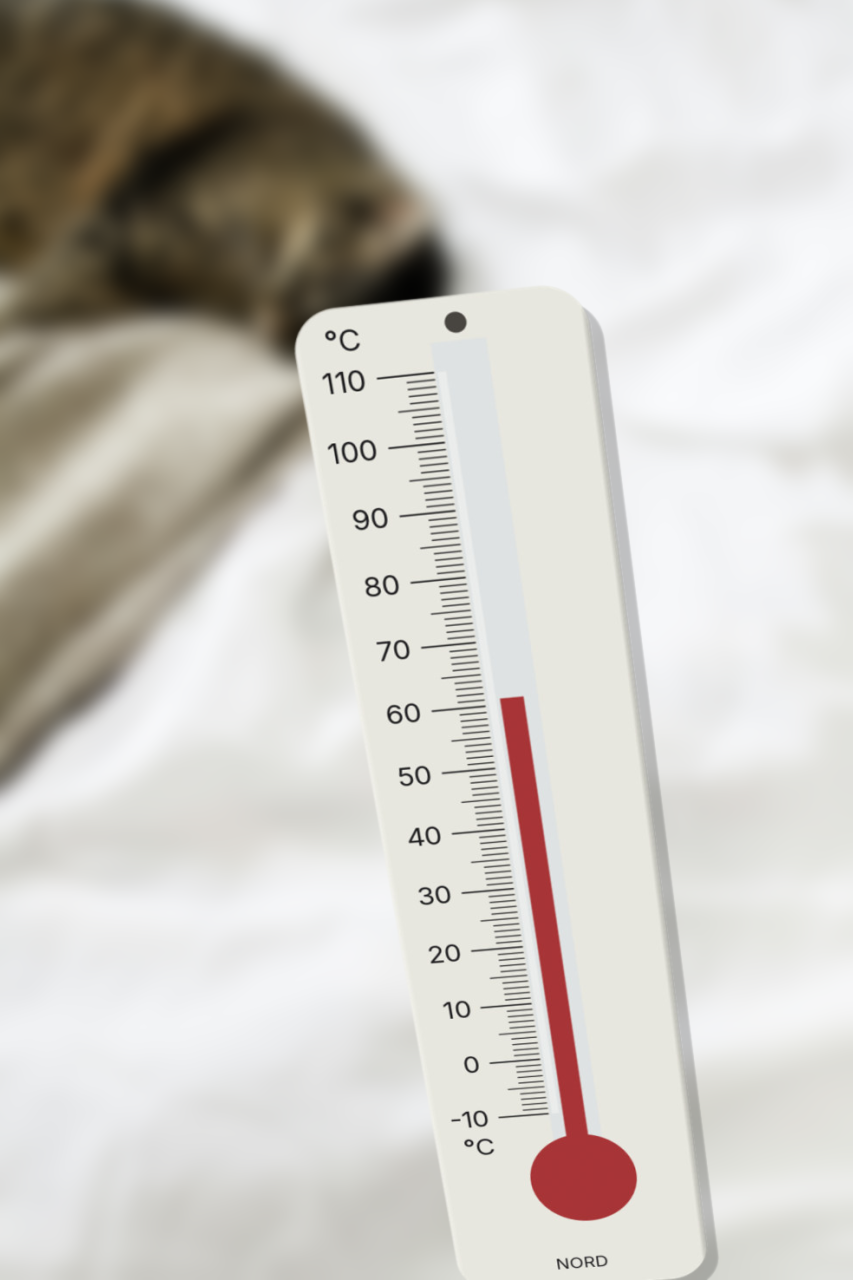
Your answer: 61 °C
